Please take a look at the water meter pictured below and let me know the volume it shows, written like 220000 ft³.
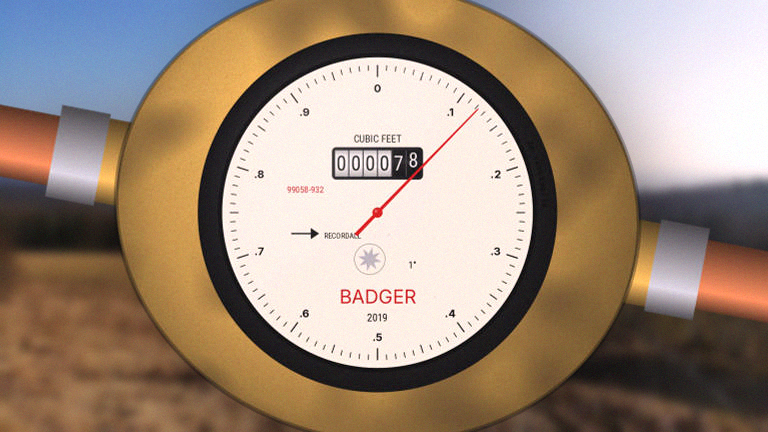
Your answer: 78.12 ft³
